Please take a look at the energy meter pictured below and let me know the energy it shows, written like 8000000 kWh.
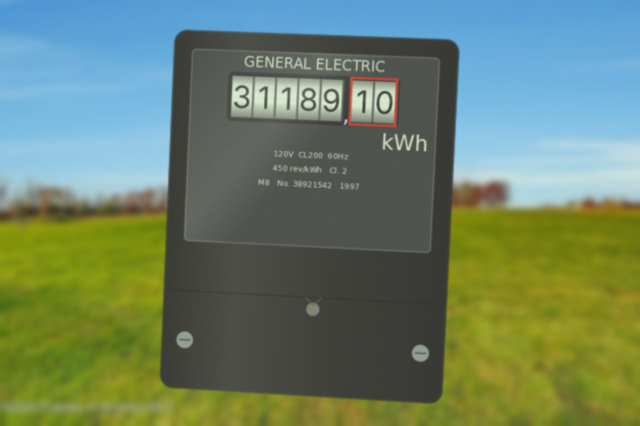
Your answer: 31189.10 kWh
